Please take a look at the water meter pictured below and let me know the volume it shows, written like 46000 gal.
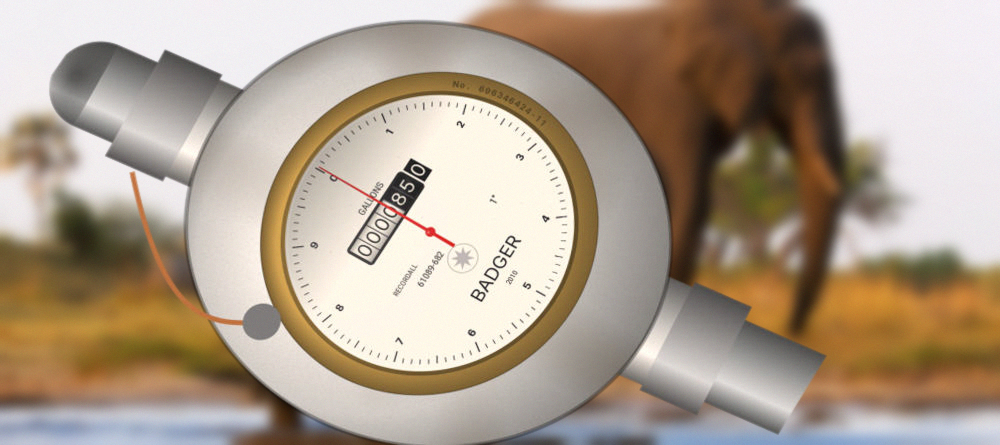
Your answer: 850.0 gal
